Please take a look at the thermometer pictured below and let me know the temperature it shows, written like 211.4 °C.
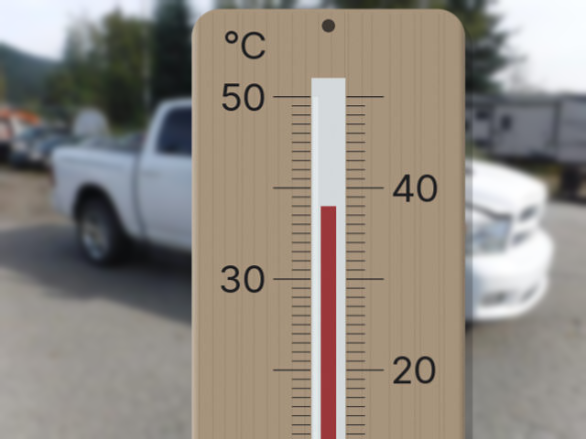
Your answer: 38 °C
